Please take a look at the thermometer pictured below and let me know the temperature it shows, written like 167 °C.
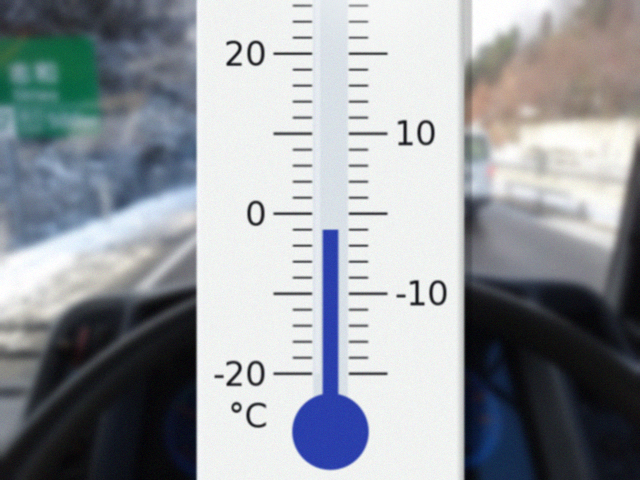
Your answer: -2 °C
